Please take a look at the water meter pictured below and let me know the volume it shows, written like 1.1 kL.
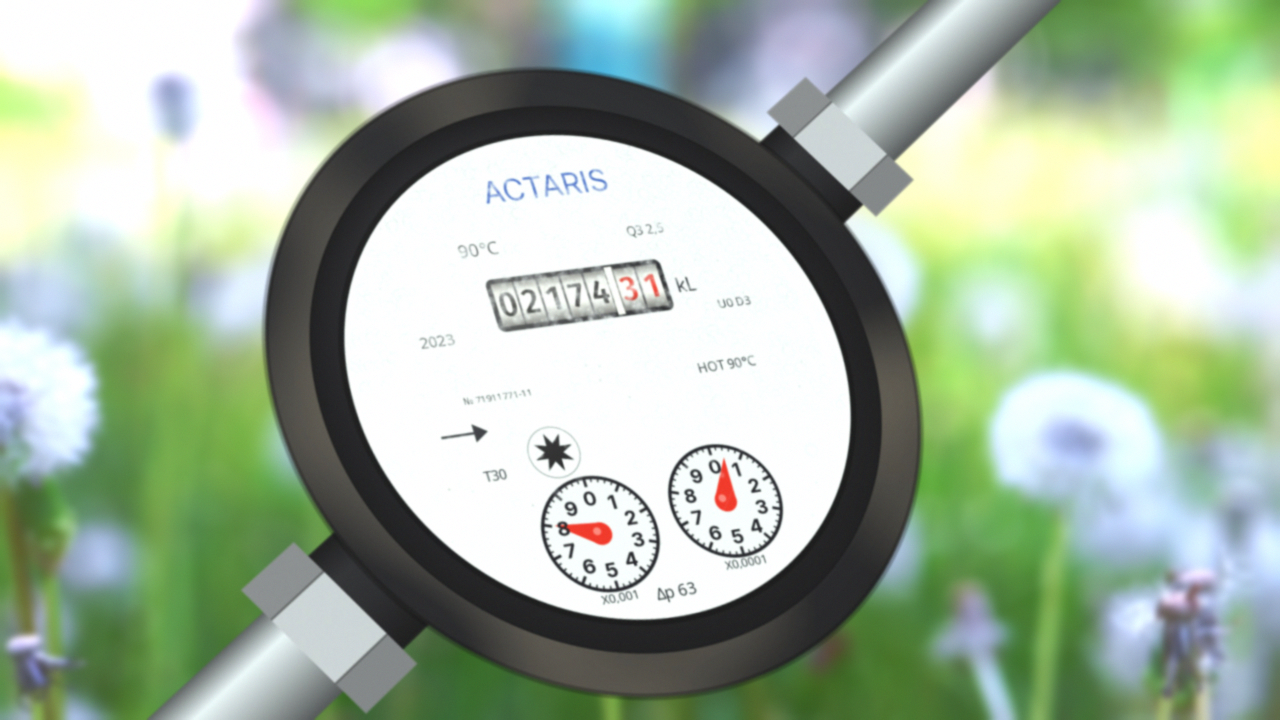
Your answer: 2174.3180 kL
